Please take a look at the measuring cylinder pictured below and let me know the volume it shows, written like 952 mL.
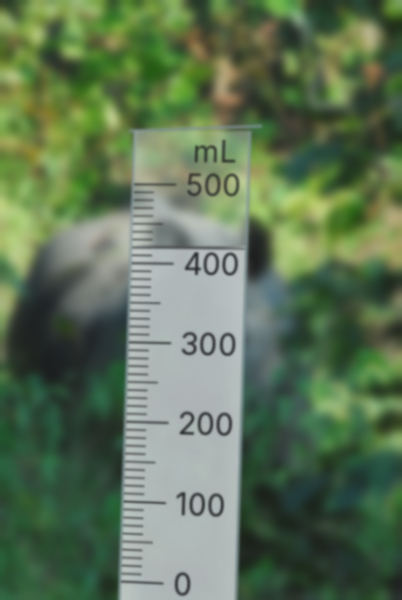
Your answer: 420 mL
